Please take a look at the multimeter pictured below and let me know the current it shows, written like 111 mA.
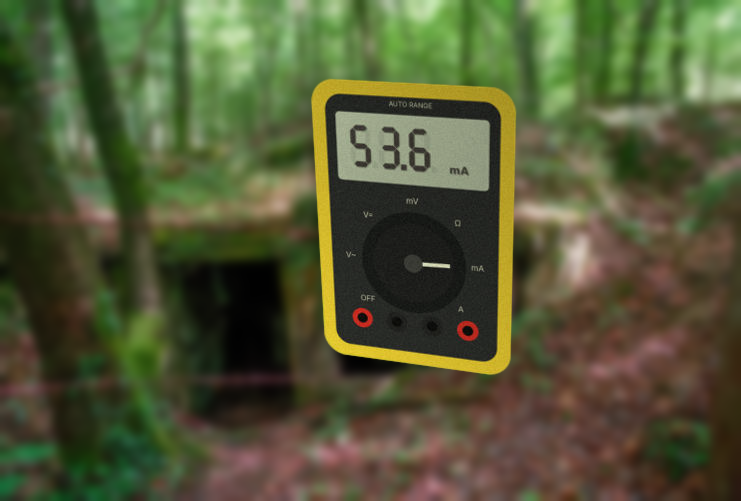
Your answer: 53.6 mA
